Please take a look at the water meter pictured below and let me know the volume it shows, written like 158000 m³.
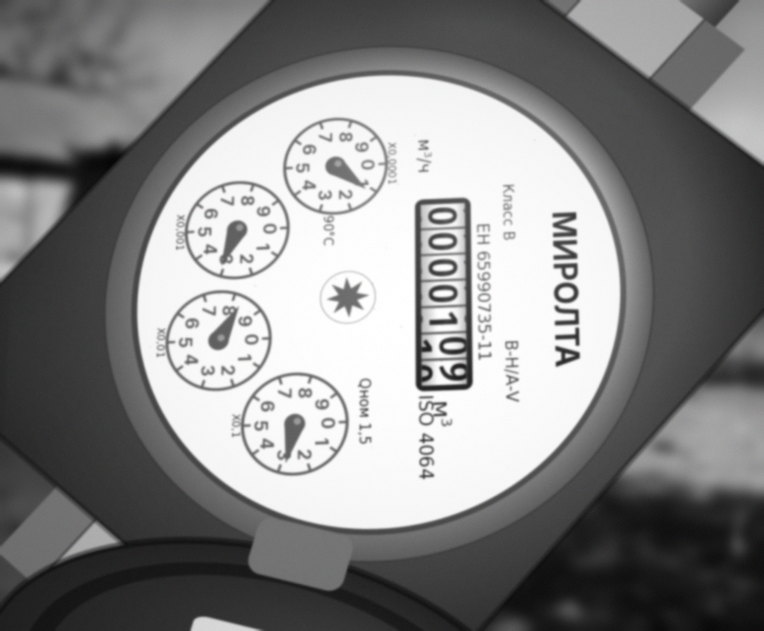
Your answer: 109.2831 m³
